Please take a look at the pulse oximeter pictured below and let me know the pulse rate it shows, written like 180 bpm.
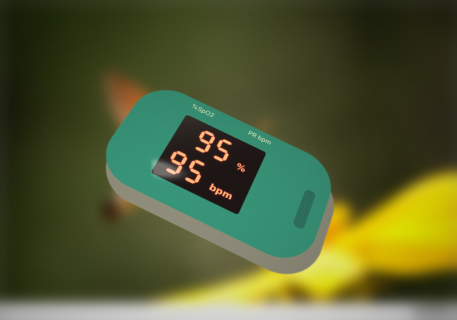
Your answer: 95 bpm
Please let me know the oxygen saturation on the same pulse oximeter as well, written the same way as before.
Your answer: 95 %
